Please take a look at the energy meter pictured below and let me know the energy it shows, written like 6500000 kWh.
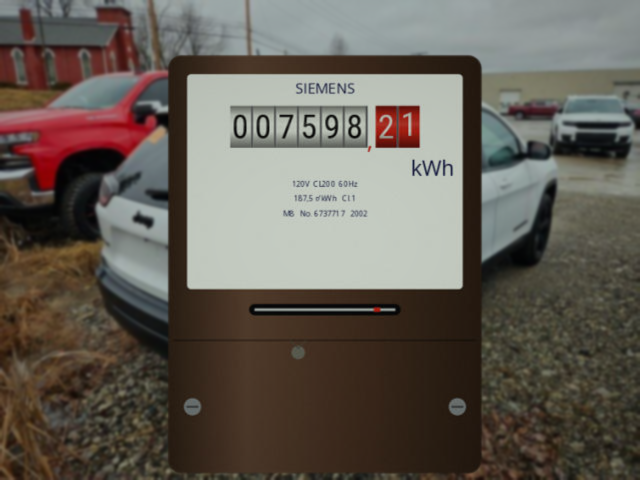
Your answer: 7598.21 kWh
